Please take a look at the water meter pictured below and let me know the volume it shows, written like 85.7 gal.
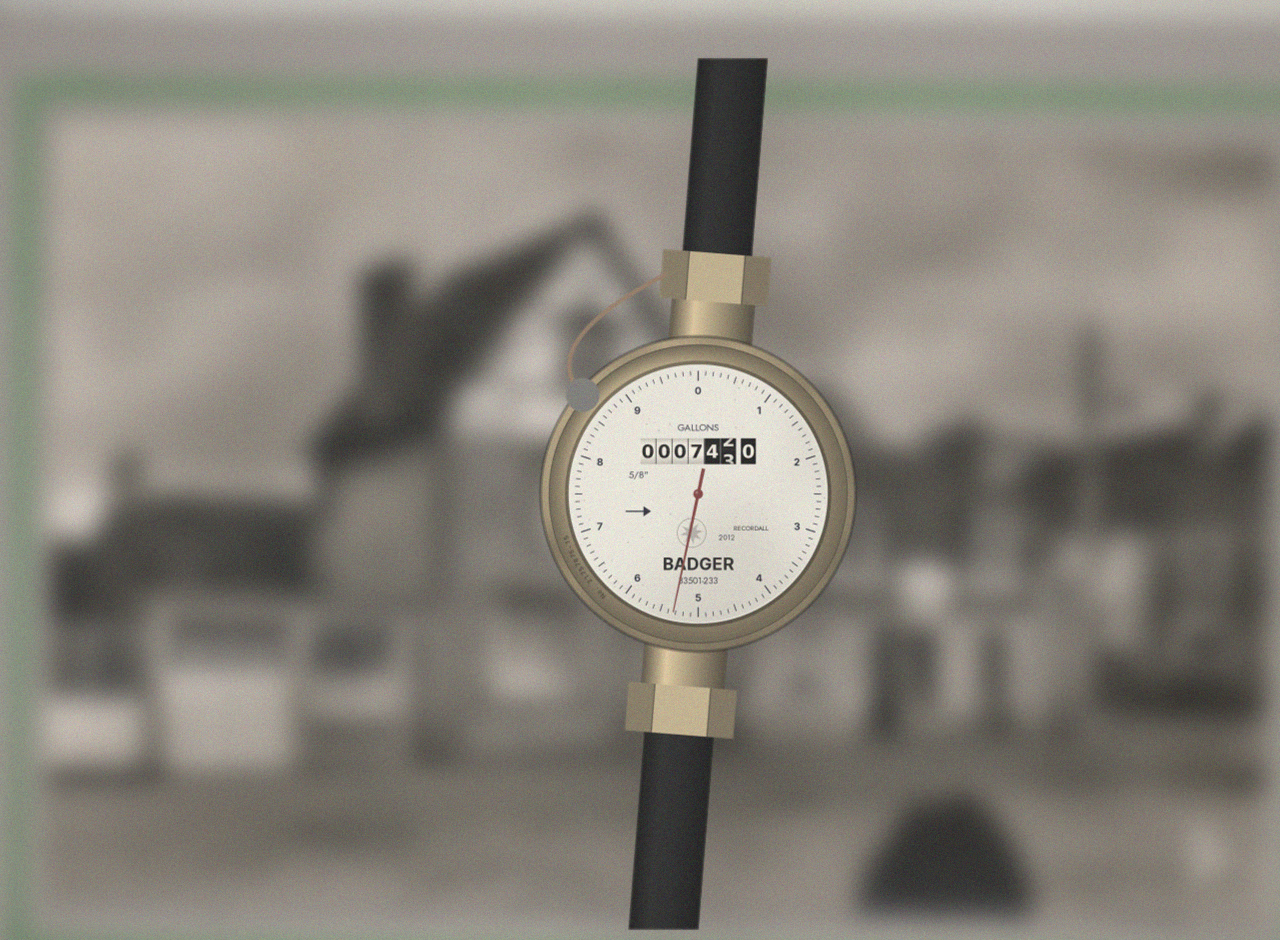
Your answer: 7425.3 gal
